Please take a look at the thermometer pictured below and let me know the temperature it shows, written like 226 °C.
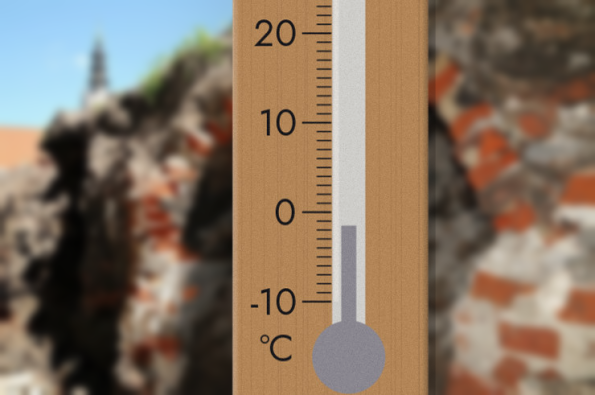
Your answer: -1.5 °C
